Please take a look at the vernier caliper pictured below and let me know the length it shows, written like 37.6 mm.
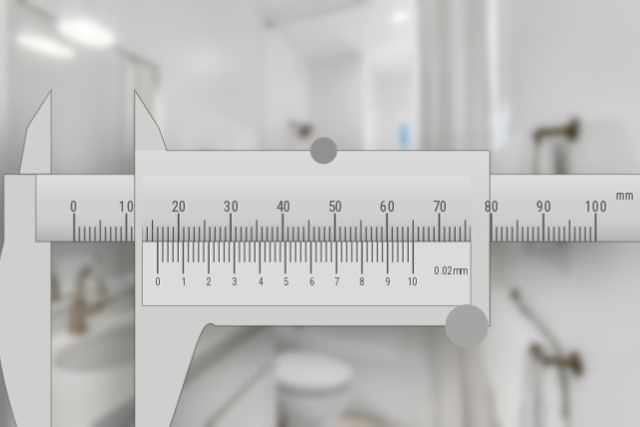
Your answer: 16.0 mm
